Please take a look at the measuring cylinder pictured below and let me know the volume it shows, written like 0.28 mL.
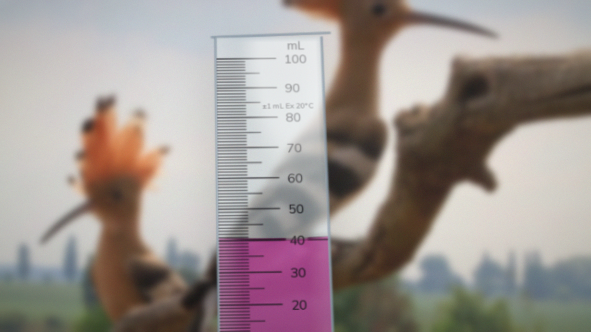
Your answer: 40 mL
